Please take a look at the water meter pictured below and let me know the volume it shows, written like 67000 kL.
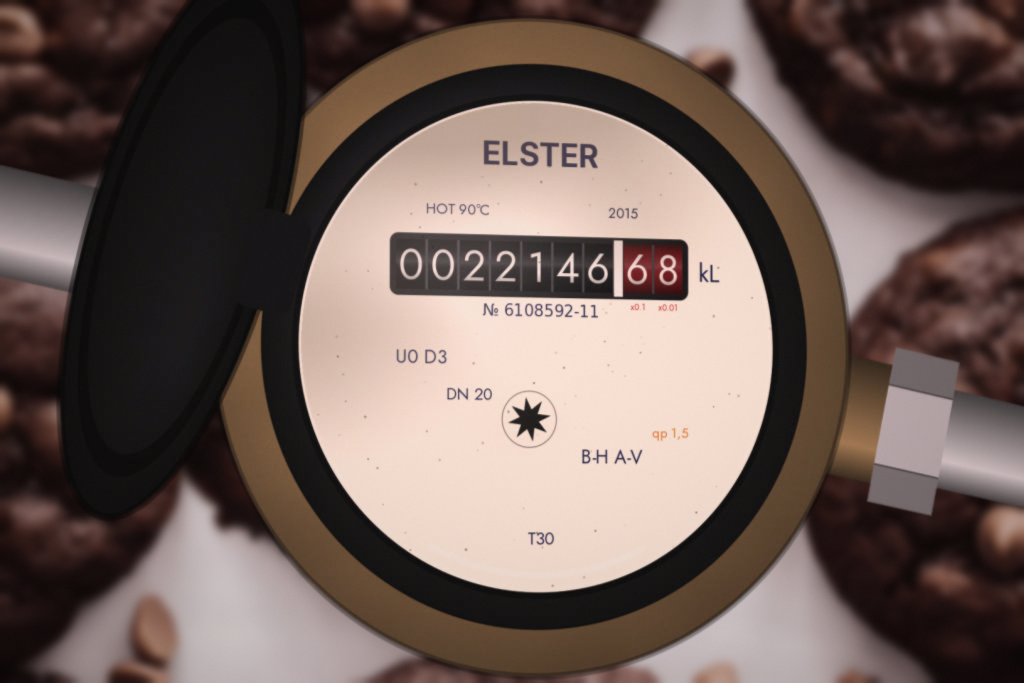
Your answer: 22146.68 kL
